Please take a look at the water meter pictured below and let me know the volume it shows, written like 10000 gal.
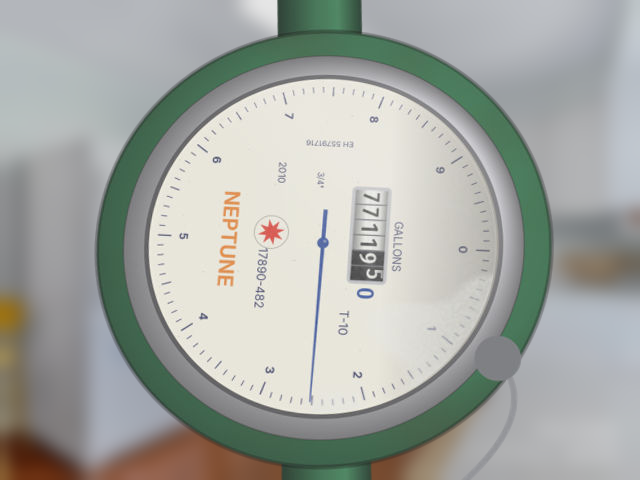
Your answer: 7711952.5 gal
